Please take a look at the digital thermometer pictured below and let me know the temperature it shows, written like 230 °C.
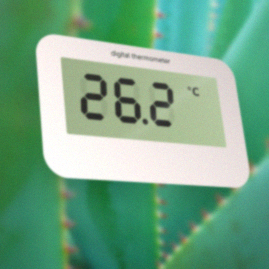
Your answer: 26.2 °C
